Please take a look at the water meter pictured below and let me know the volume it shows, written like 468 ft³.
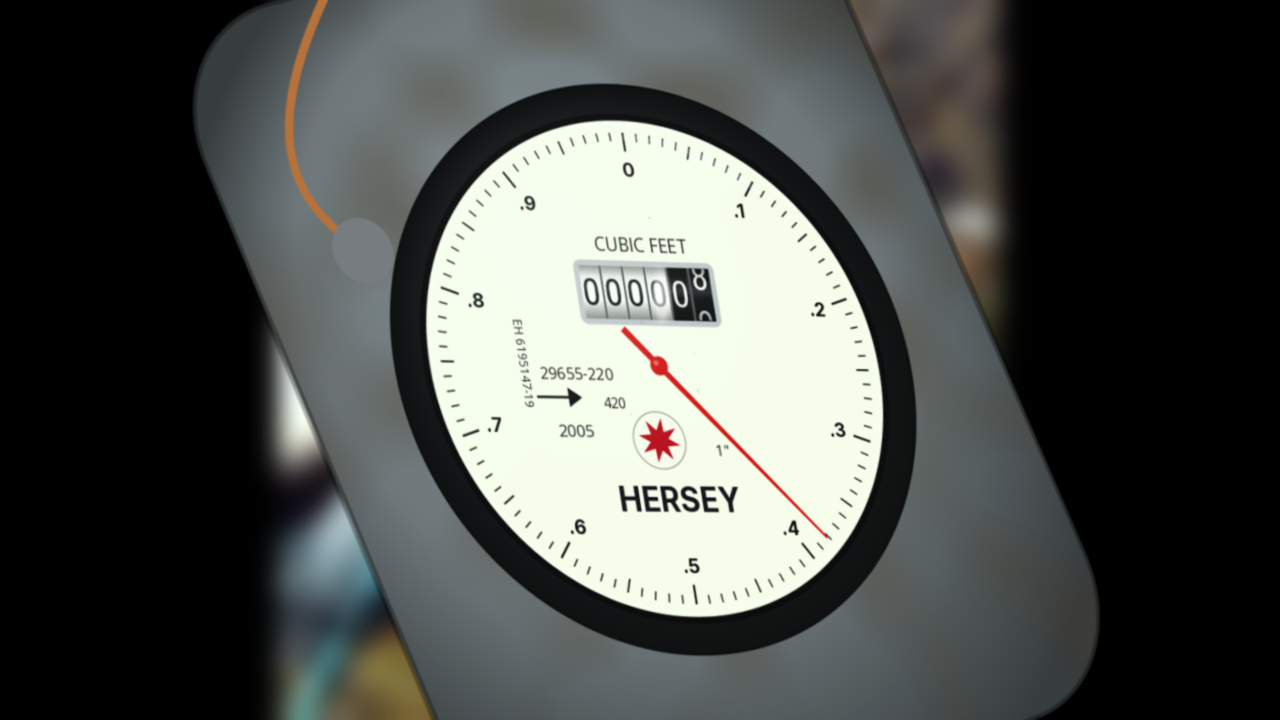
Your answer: 8.38 ft³
